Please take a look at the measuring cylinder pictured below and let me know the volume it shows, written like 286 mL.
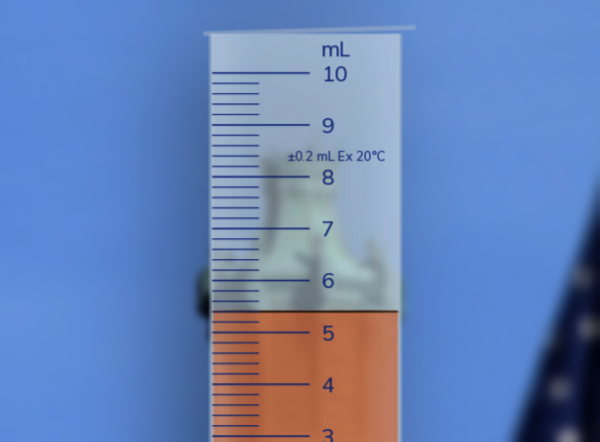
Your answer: 5.4 mL
